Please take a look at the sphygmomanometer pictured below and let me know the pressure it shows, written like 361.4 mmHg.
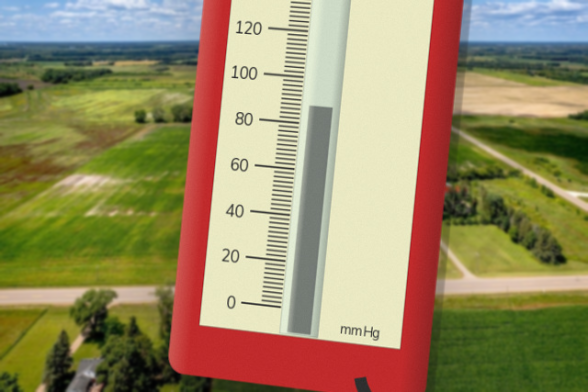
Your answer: 88 mmHg
